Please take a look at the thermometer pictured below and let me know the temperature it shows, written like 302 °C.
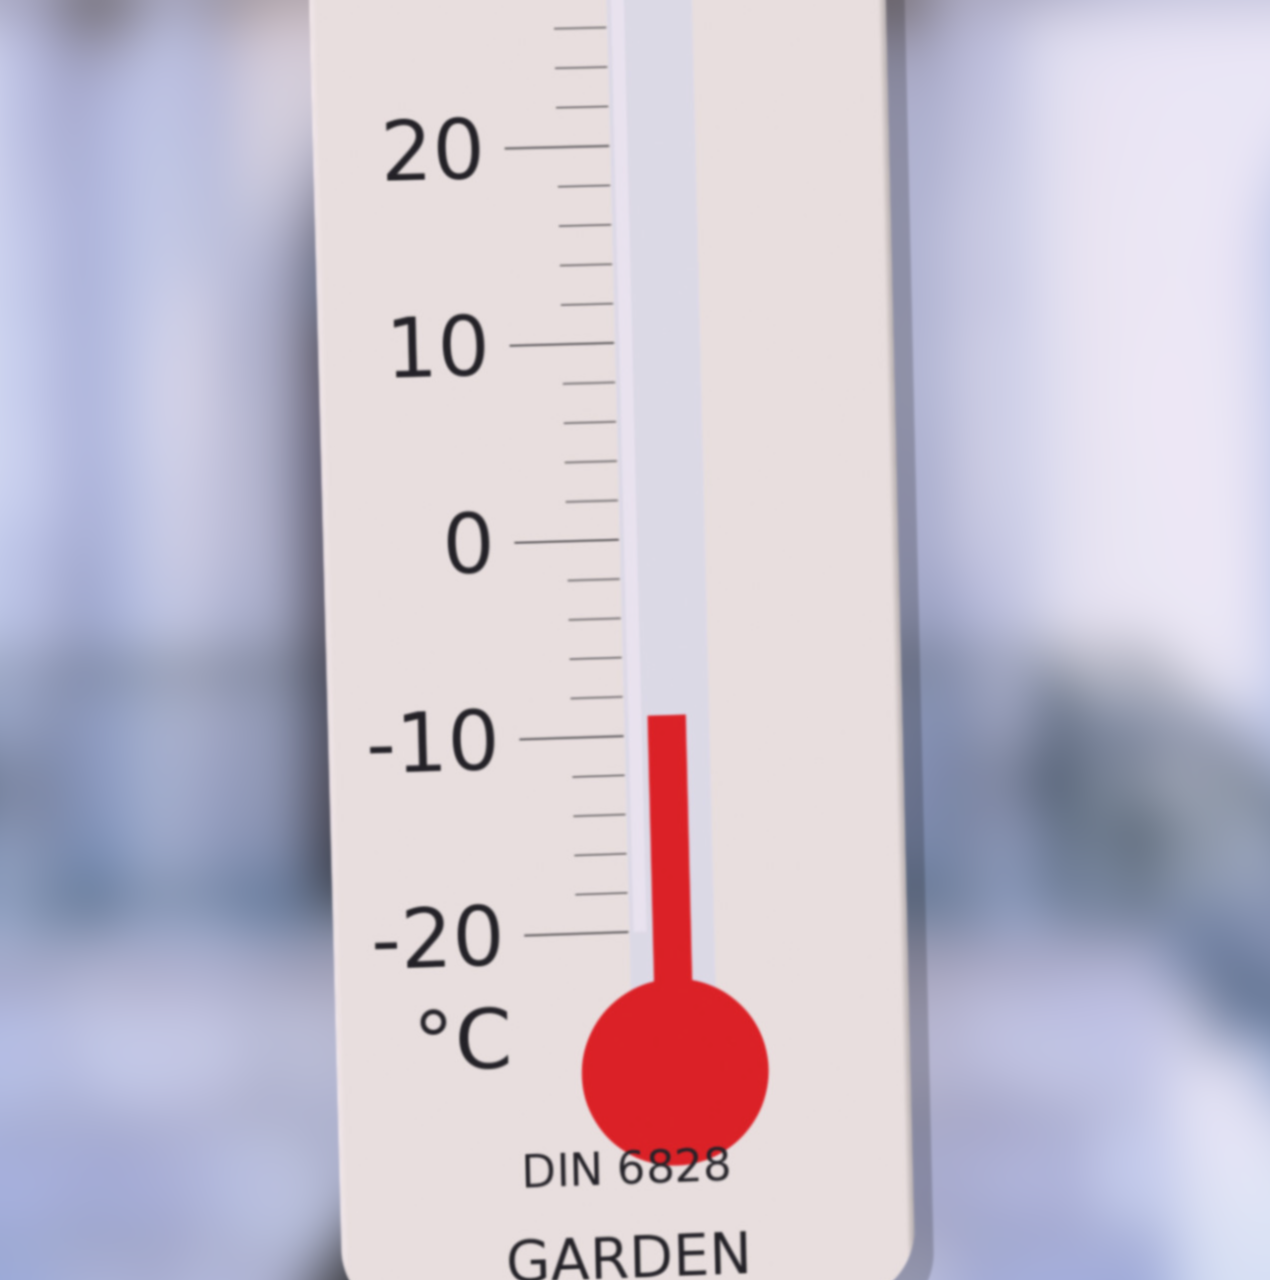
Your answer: -9 °C
